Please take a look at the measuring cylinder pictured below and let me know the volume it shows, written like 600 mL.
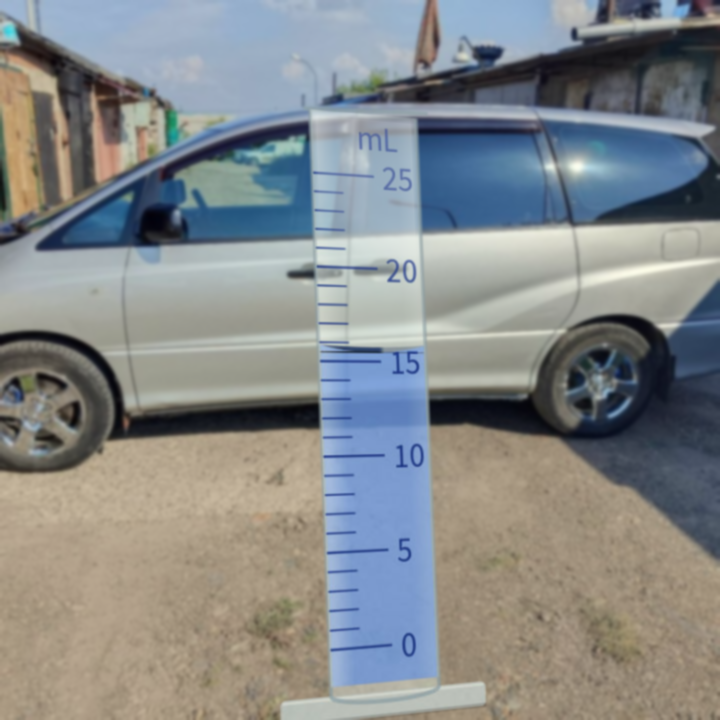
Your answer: 15.5 mL
